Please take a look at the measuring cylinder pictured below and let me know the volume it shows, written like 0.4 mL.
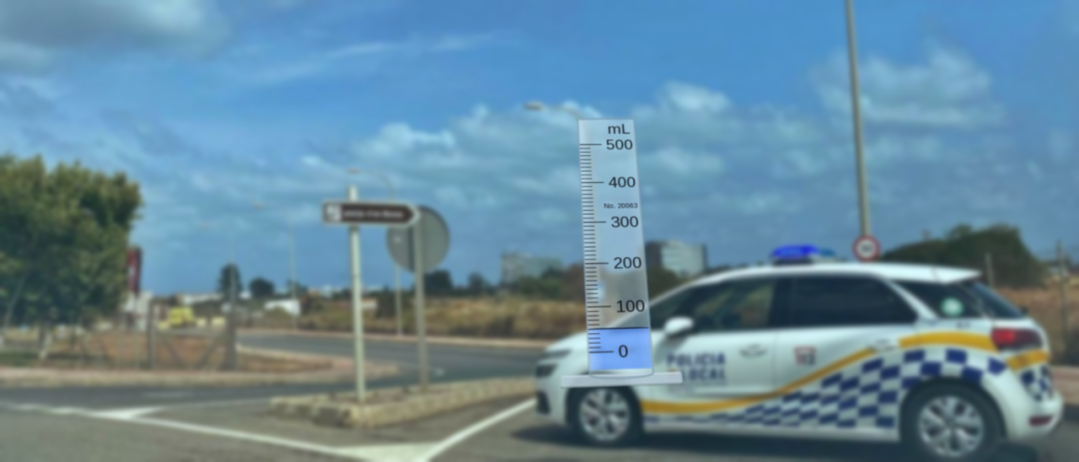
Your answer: 50 mL
